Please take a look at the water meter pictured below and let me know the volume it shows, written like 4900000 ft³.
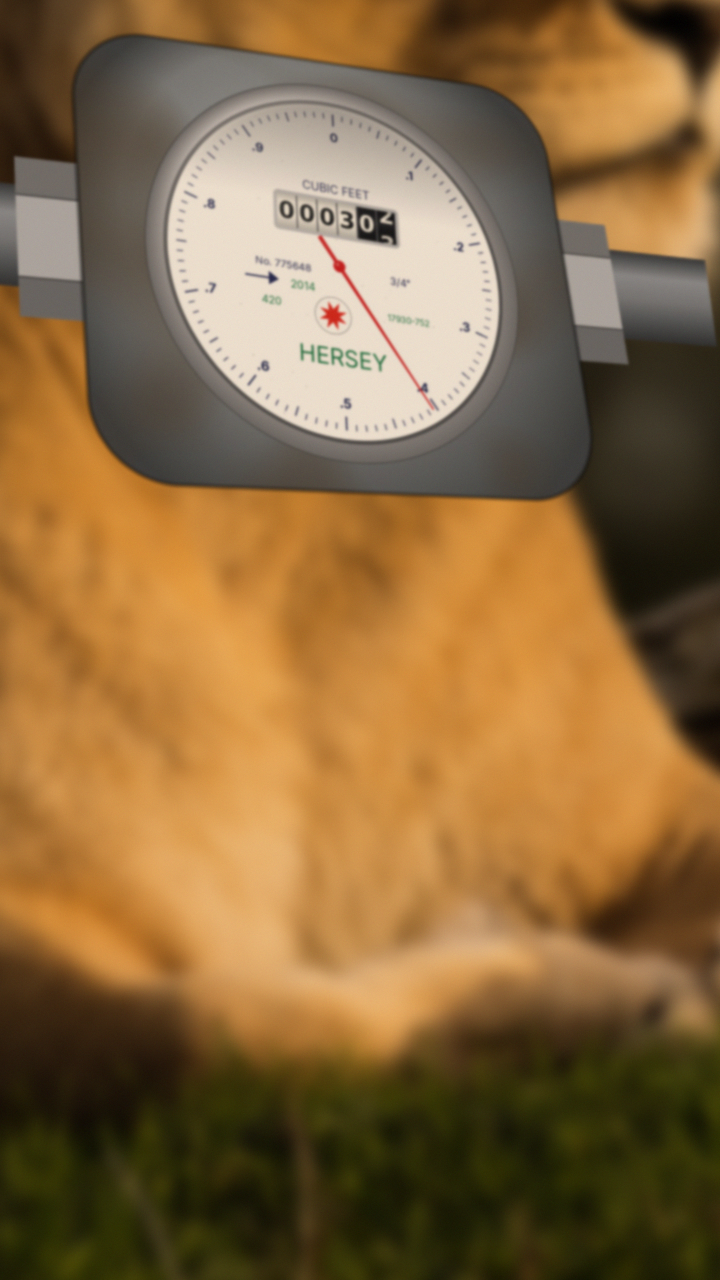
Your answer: 302.40 ft³
